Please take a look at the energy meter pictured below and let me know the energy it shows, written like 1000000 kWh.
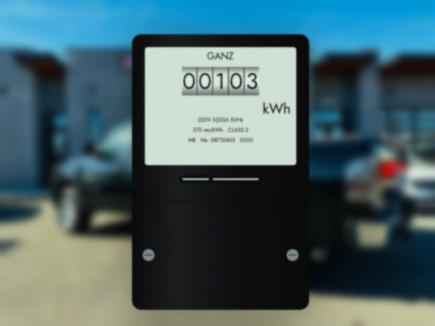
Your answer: 103 kWh
